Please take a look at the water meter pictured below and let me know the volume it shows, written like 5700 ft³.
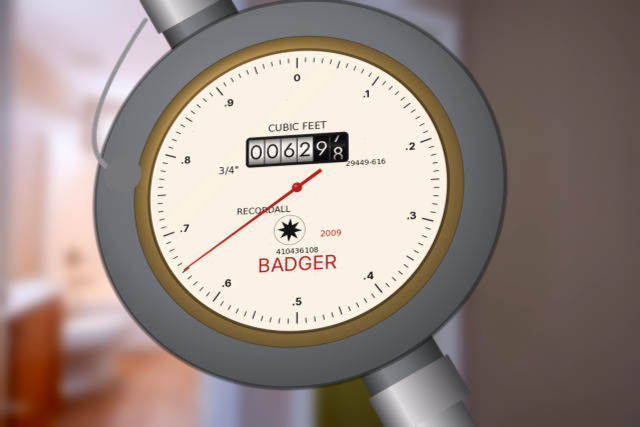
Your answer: 6297.65 ft³
